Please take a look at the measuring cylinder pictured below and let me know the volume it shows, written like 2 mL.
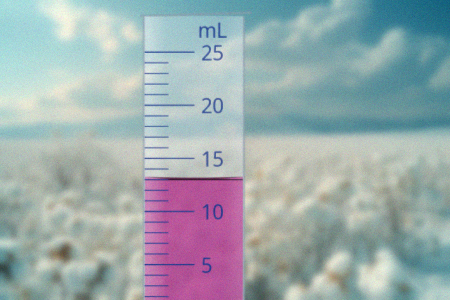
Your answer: 13 mL
